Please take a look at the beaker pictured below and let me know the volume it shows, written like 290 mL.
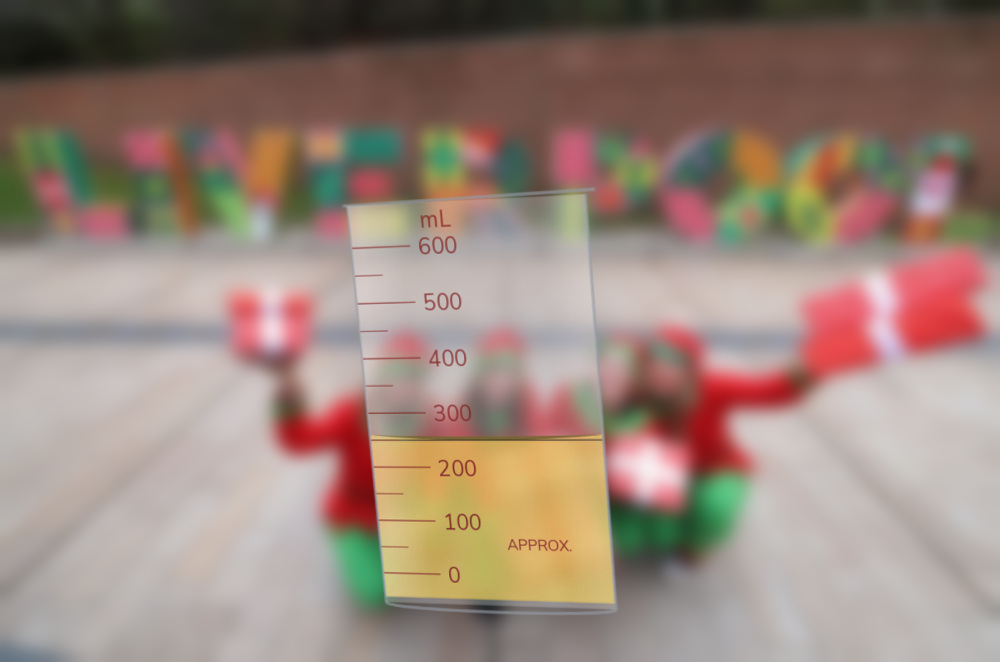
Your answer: 250 mL
